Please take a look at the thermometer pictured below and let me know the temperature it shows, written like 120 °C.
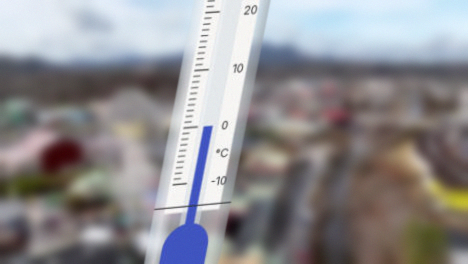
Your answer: 0 °C
